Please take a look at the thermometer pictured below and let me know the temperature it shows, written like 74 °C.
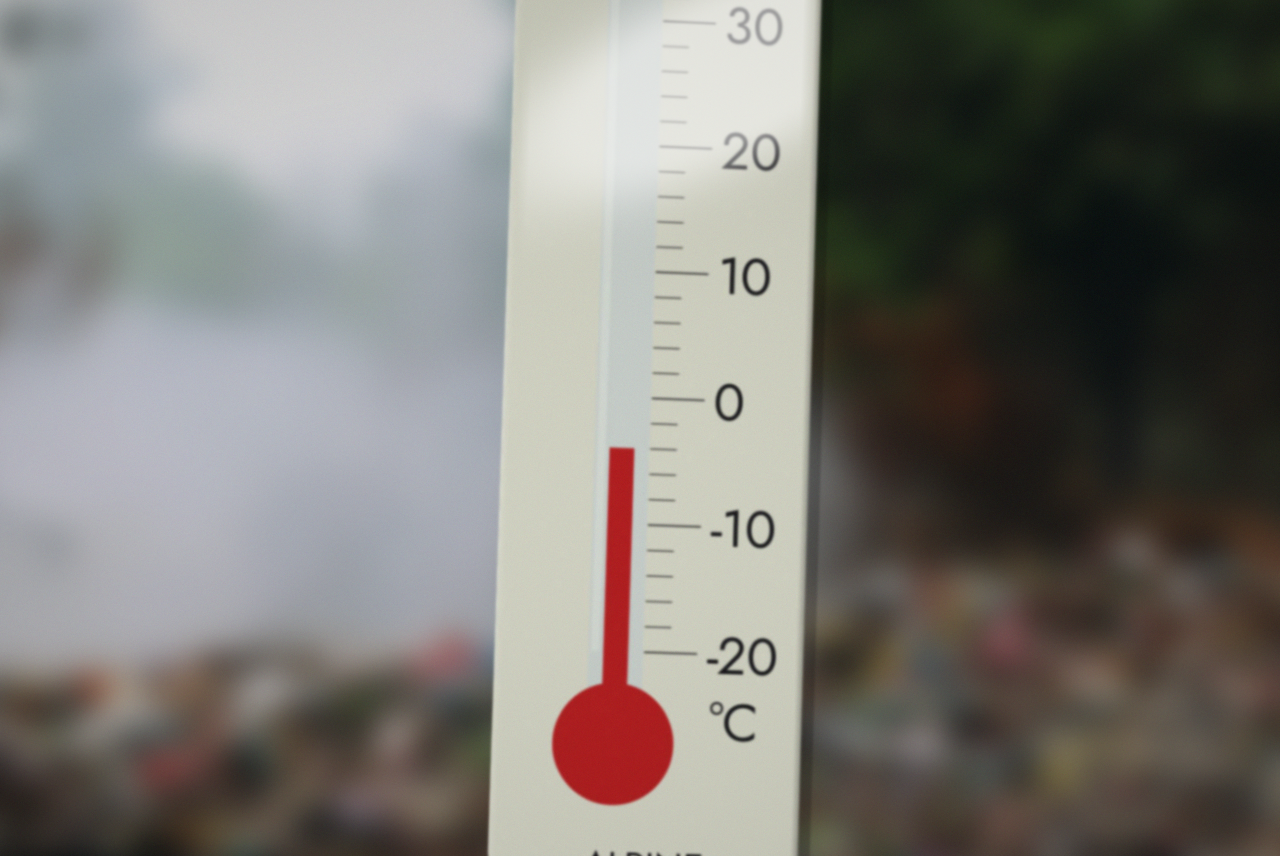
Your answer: -4 °C
